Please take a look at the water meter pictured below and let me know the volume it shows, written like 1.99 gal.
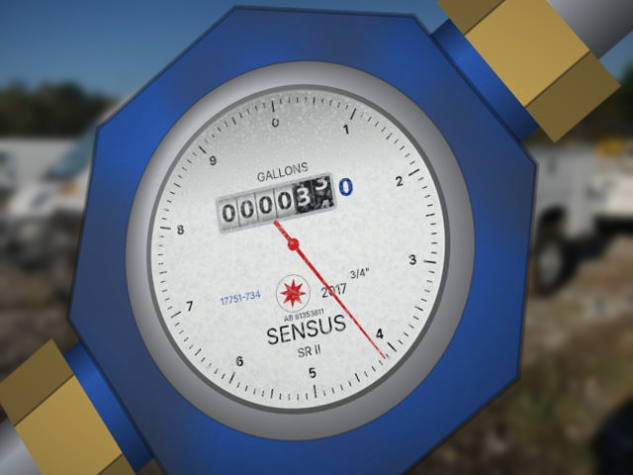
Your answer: 334.1 gal
